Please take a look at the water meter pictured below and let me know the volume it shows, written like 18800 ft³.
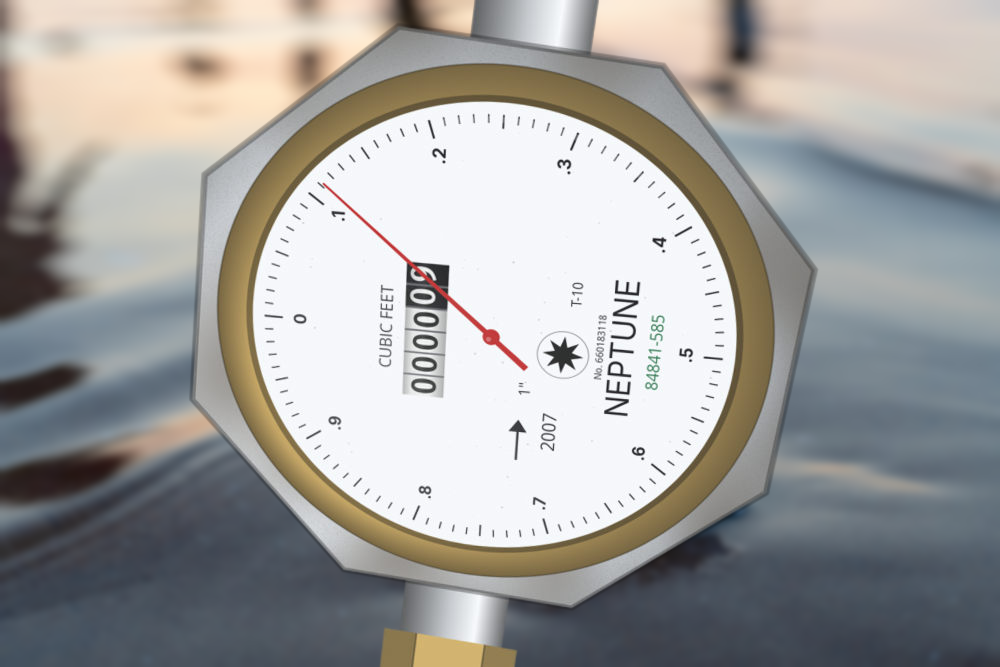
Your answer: 9.11 ft³
